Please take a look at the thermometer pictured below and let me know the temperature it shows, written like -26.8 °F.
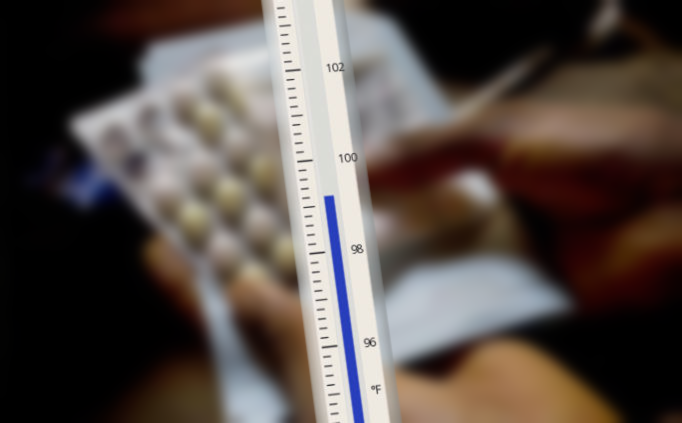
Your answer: 99.2 °F
